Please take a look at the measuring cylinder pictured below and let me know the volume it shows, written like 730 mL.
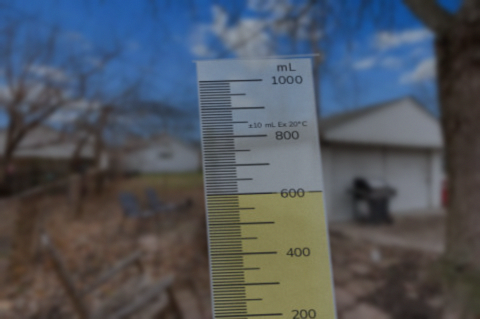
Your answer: 600 mL
